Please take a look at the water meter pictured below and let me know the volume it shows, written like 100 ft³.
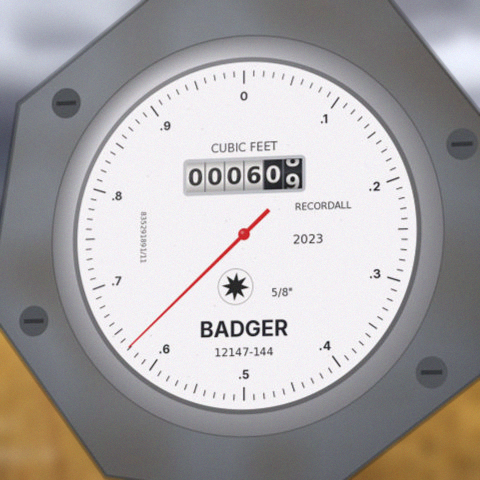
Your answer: 608.63 ft³
